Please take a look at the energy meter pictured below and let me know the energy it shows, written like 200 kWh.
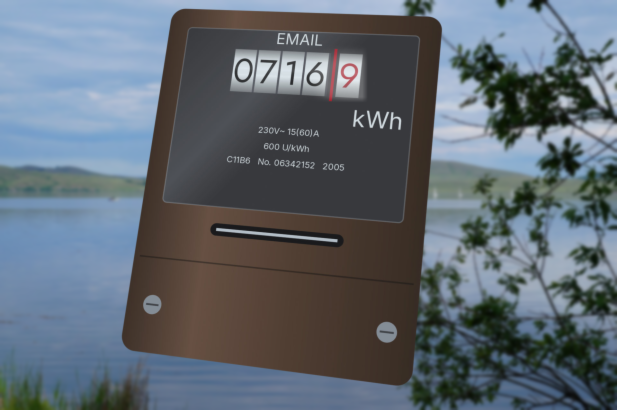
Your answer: 716.9 kWh
